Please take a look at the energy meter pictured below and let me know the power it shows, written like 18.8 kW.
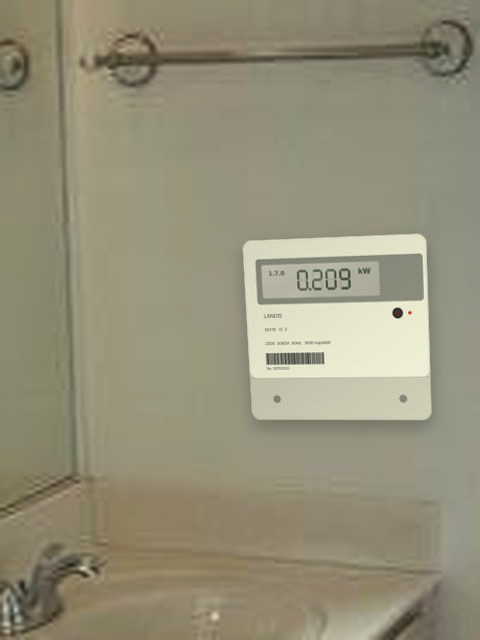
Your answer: 0.209 kW
